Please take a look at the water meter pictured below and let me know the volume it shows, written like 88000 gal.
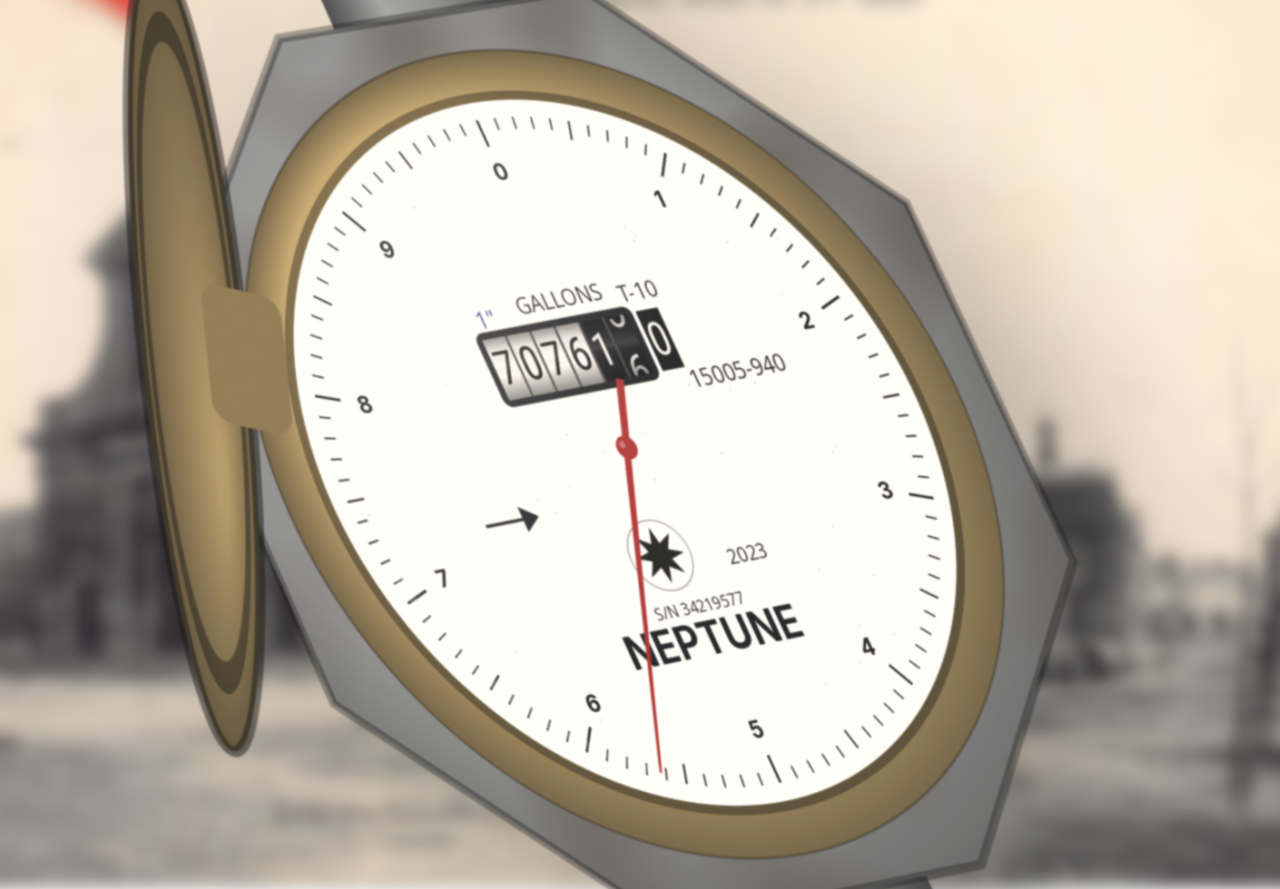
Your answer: 7076155.6 gal
